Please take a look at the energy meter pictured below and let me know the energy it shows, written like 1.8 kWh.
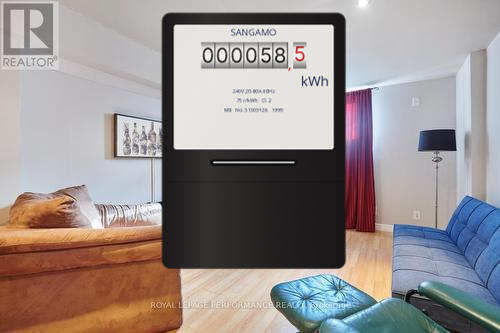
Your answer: 58.5 kWh
